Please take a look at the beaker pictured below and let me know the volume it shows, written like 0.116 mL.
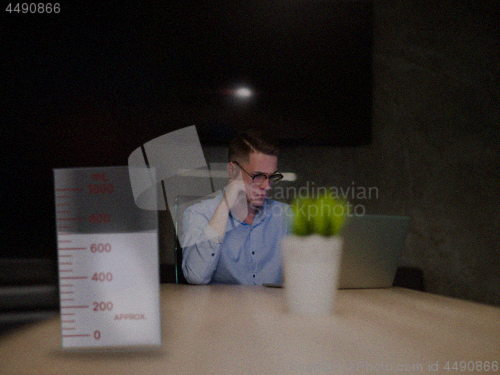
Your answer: 700 mL
